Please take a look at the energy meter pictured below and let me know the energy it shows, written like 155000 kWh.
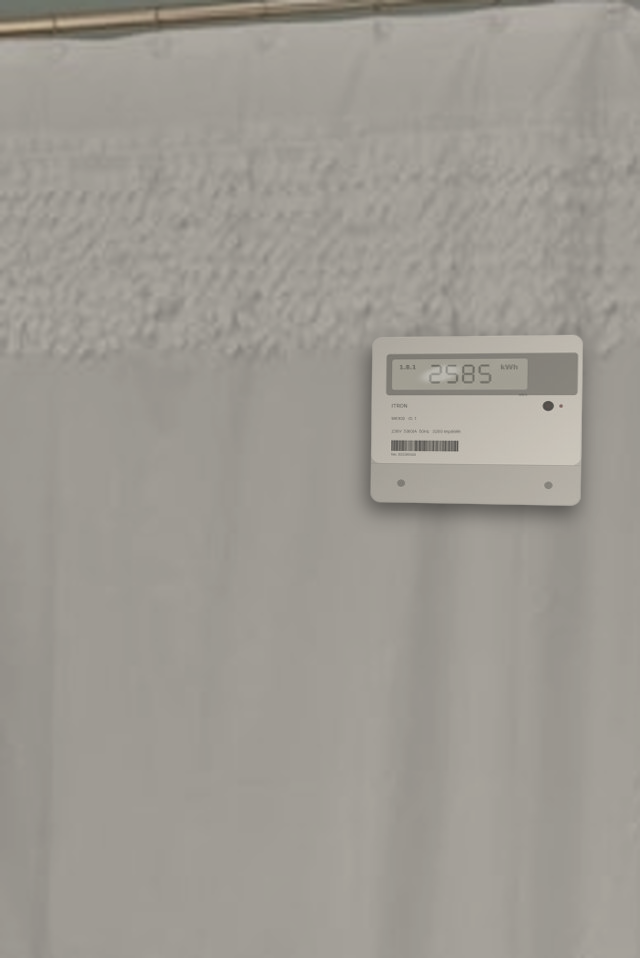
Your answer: 2585 kWh
